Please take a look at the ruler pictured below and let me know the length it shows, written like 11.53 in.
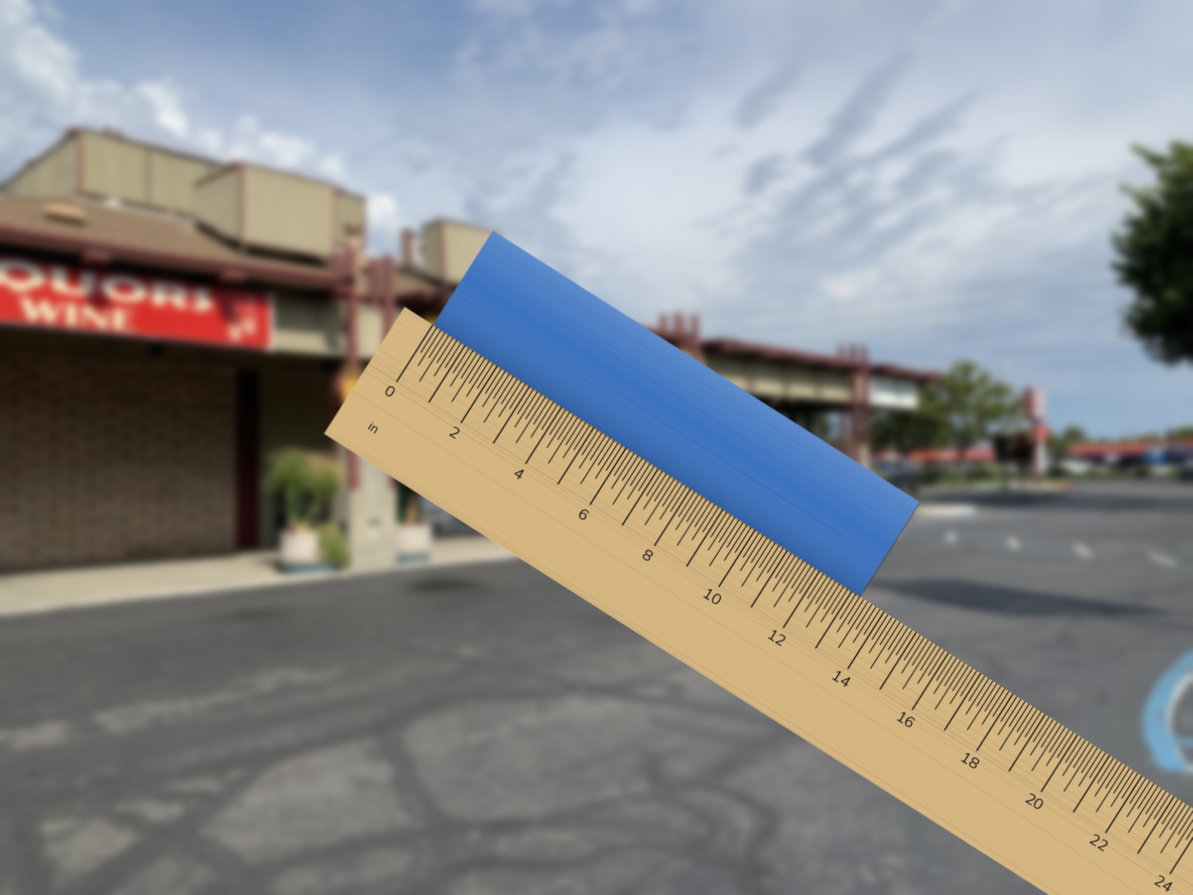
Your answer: 13.25 in
